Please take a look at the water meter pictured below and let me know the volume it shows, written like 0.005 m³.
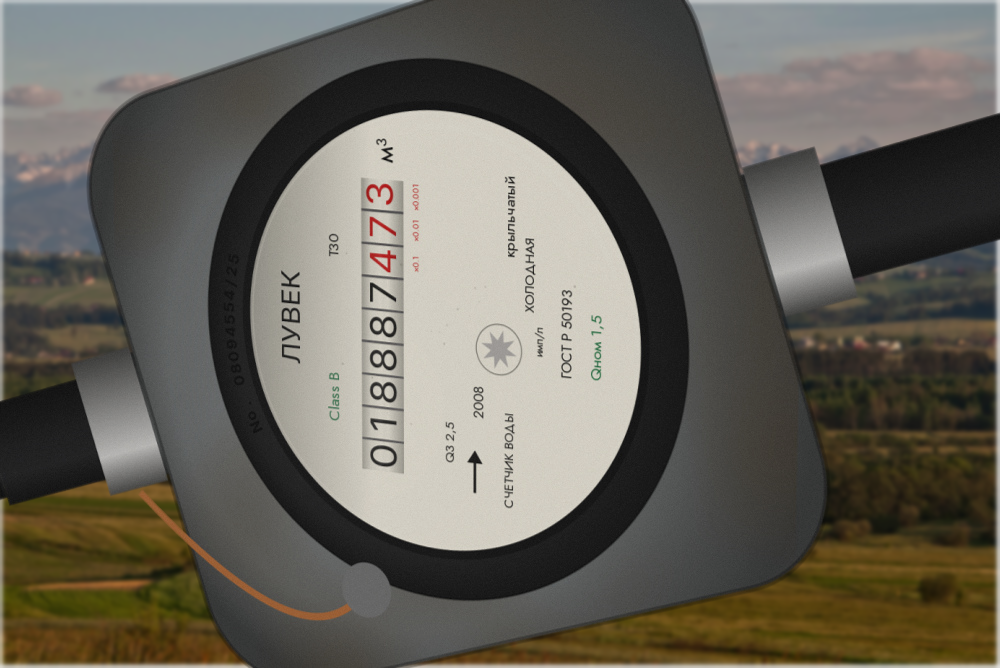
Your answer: 18887.473 m³
